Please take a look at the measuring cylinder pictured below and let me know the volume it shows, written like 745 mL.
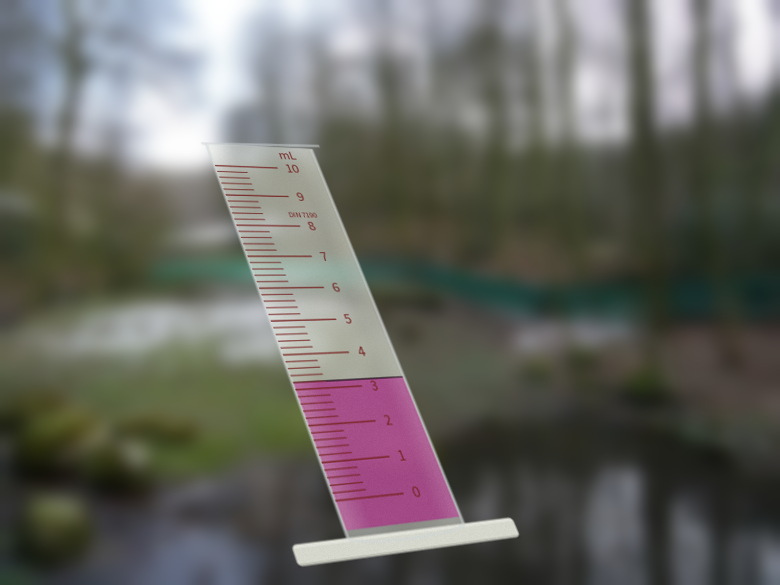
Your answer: 3.2 mL
